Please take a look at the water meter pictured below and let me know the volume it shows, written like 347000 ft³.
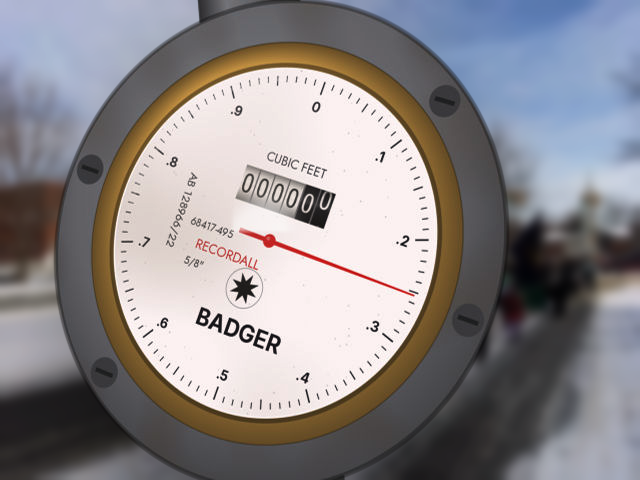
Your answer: 0.25 ft³
